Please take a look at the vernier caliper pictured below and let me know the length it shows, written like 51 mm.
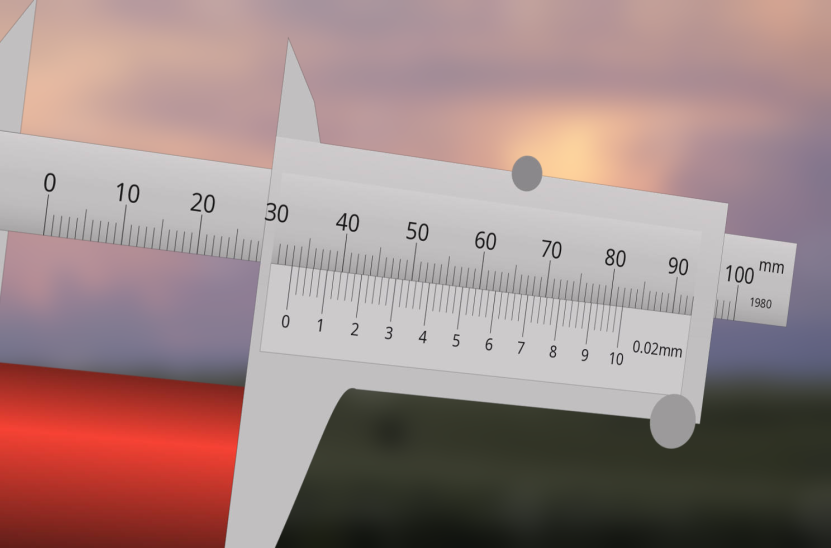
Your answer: 33.0 mm
